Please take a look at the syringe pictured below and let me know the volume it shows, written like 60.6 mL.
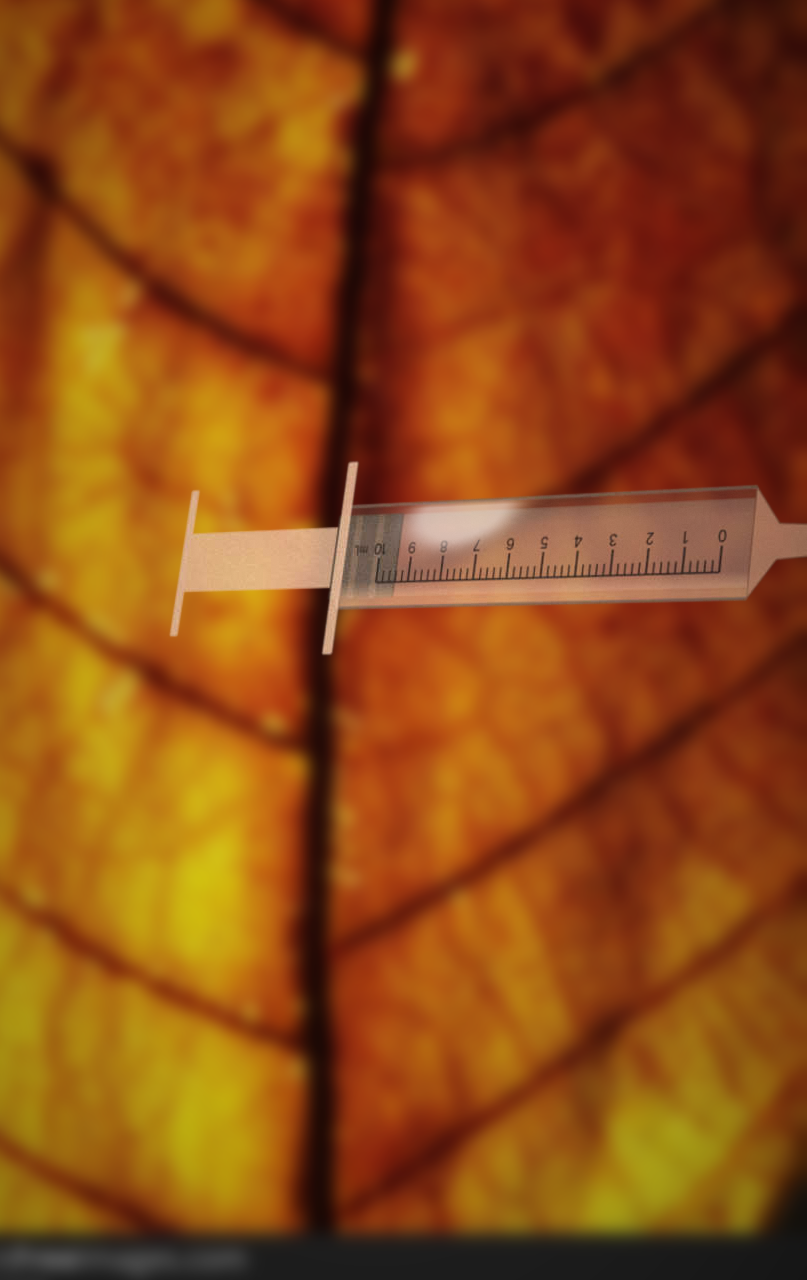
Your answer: 9.4 mL
